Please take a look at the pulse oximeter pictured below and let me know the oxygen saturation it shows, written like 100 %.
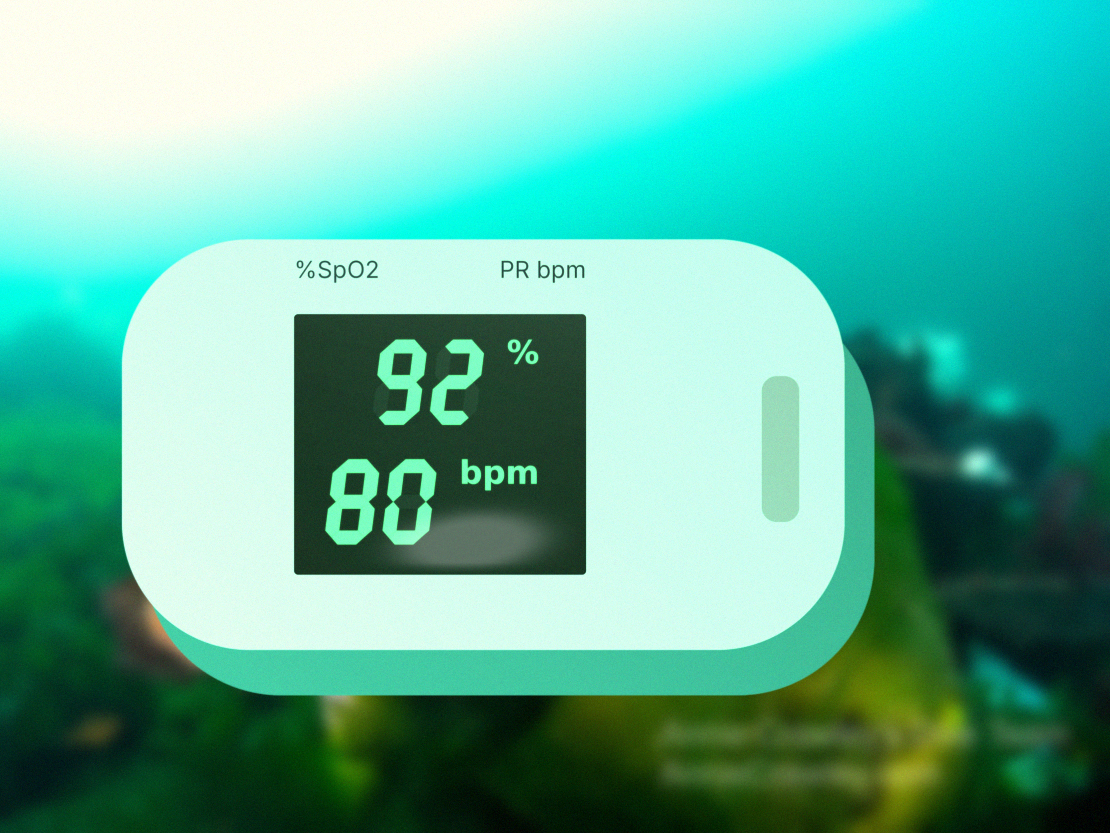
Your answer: 92 %
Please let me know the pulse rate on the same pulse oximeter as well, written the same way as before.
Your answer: 80 bpm
